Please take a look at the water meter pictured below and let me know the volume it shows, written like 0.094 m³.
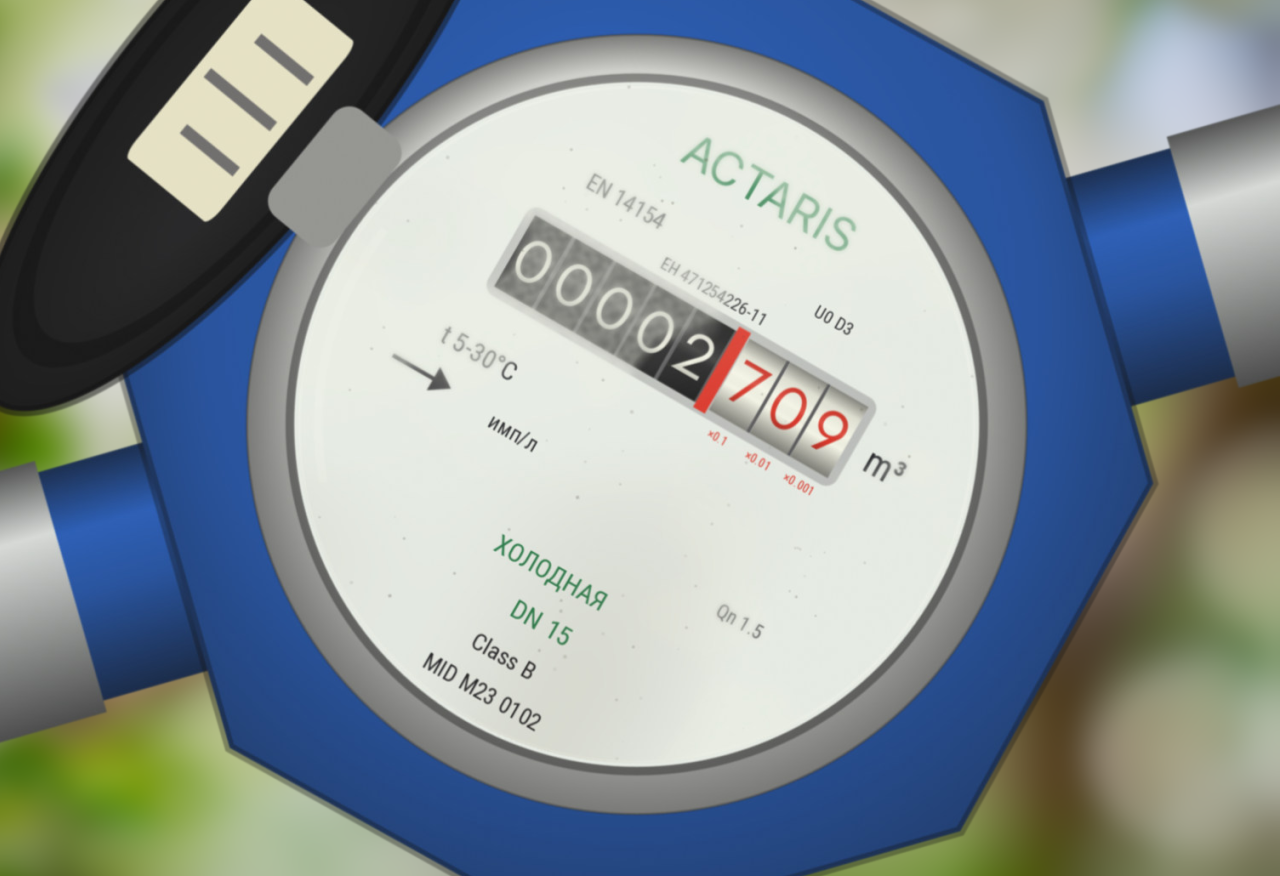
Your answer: 2.709 m³
